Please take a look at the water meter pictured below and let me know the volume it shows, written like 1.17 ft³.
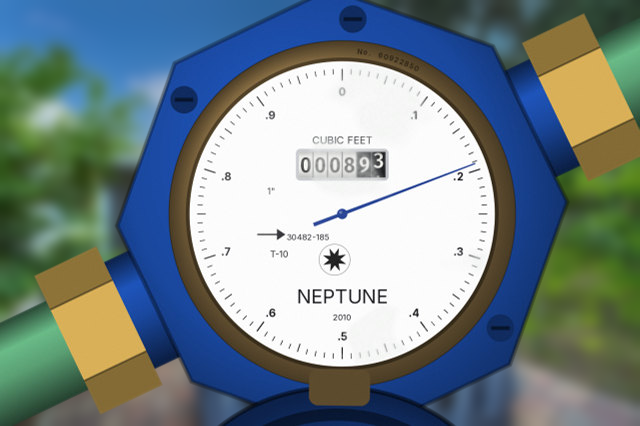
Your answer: 893.19 ft³
